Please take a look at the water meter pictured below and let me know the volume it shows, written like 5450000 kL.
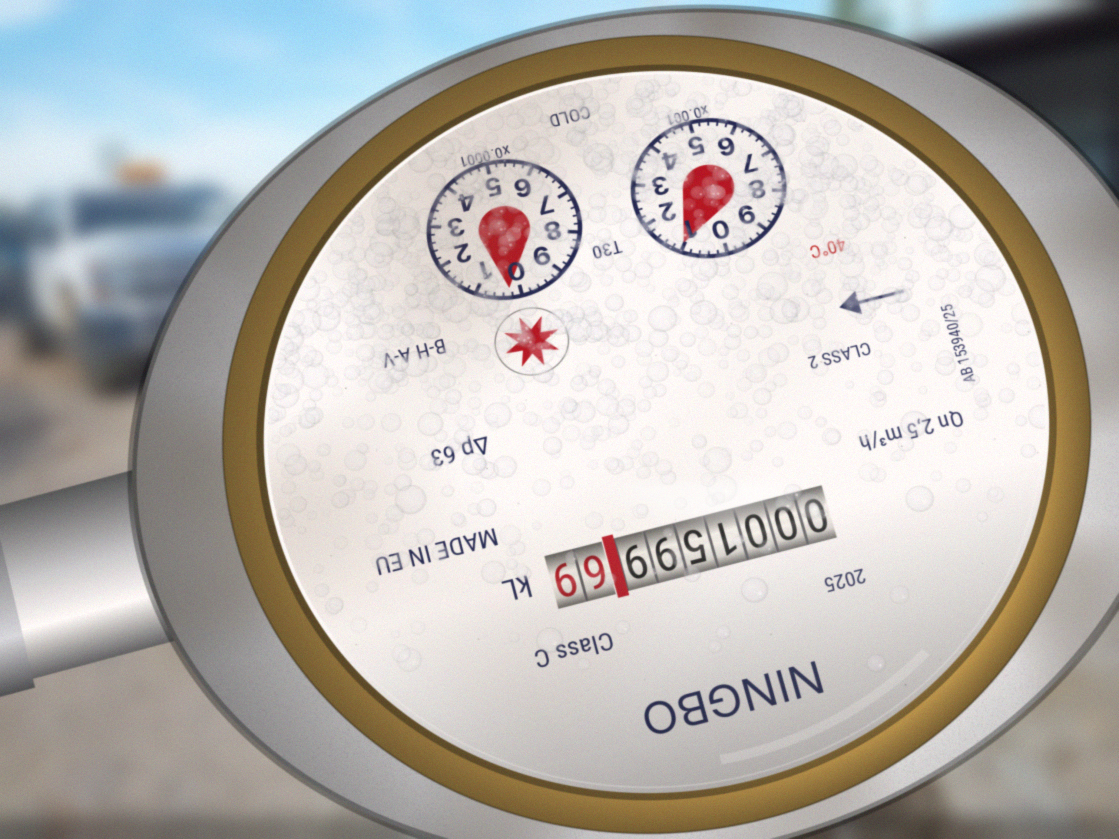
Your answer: 1599.6910 kL
